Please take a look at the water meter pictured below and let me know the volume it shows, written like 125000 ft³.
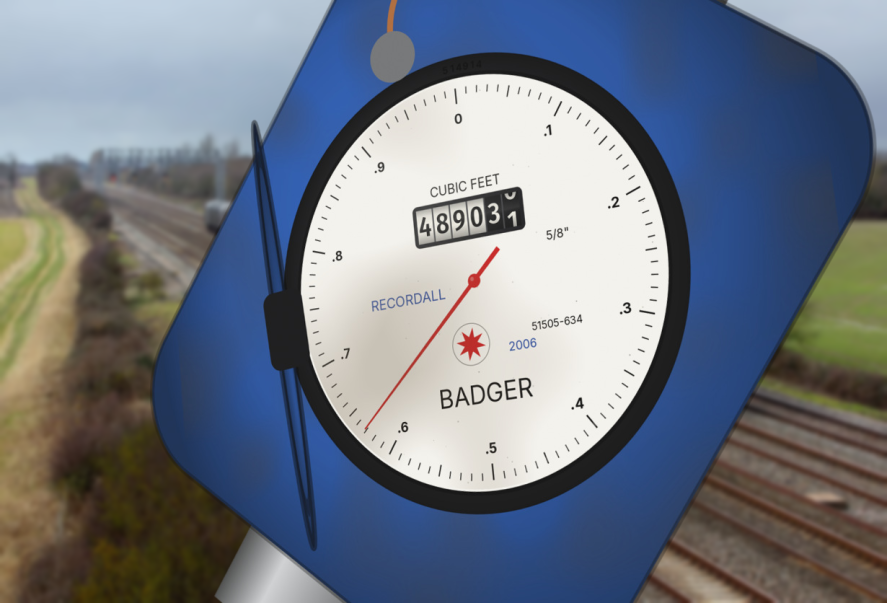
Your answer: 489030.63 ft³
